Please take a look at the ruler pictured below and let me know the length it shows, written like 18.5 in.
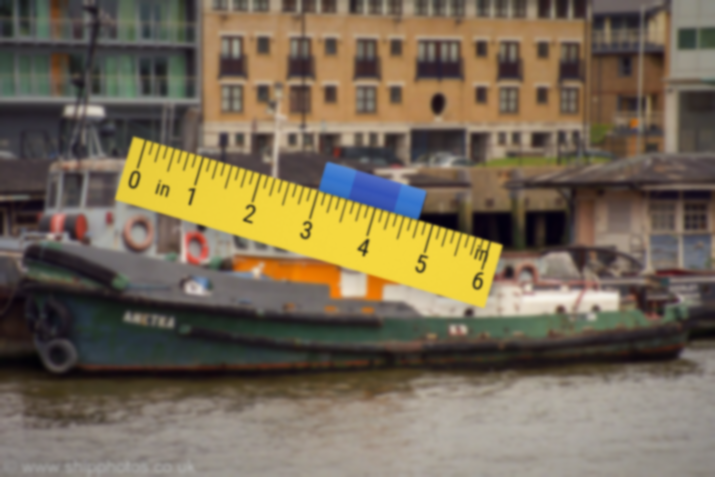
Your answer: 1.75 in
